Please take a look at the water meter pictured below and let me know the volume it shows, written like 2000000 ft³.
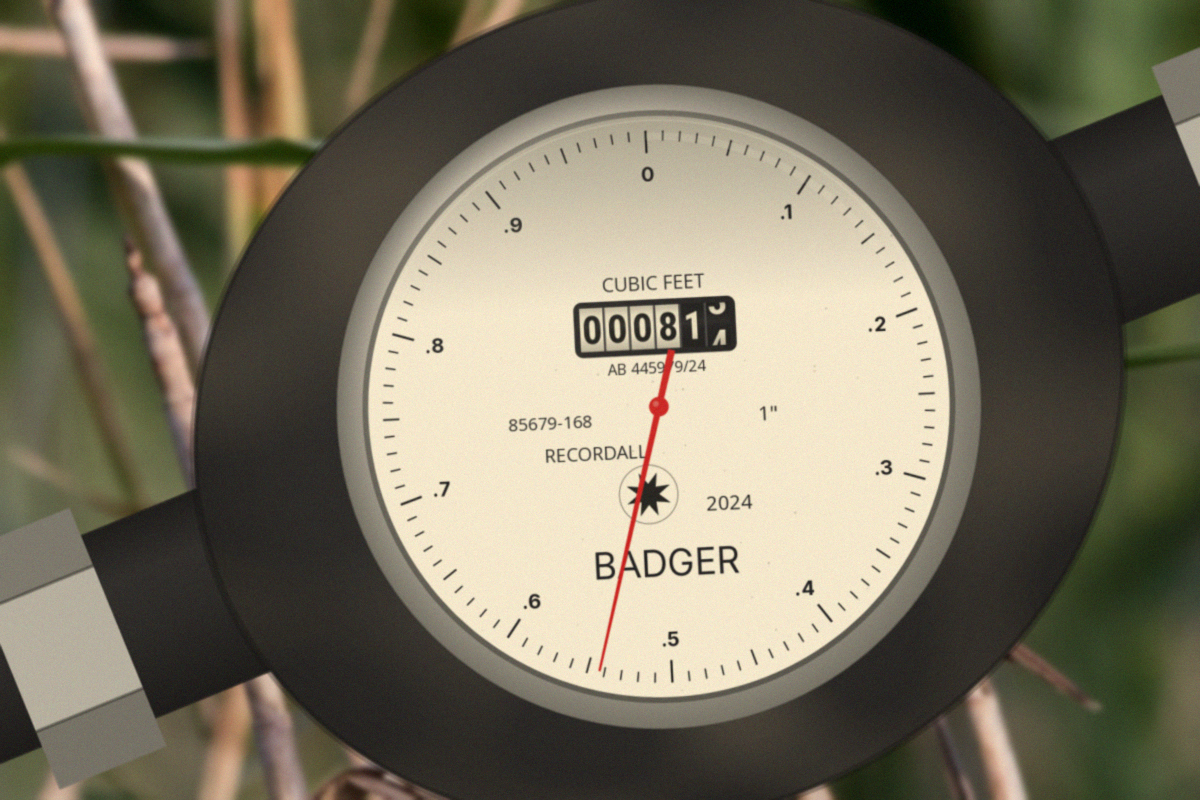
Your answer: 813.54 ft³
